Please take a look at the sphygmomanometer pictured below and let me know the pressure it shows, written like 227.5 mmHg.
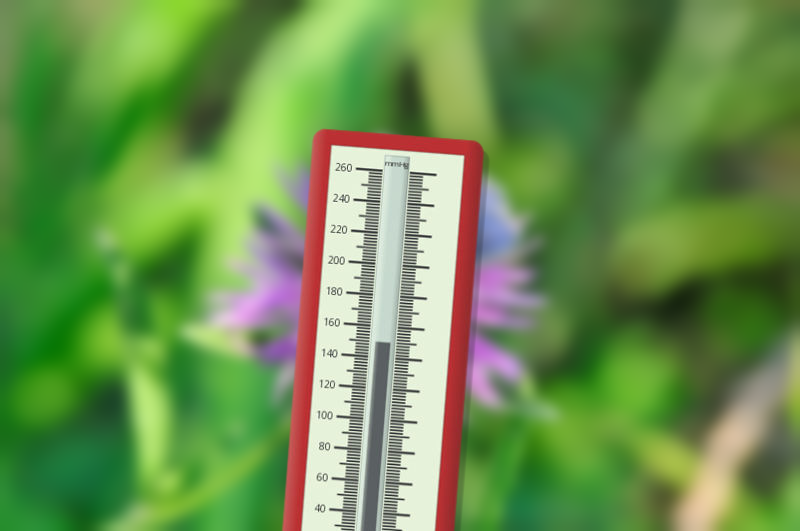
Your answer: 150 mmHg
